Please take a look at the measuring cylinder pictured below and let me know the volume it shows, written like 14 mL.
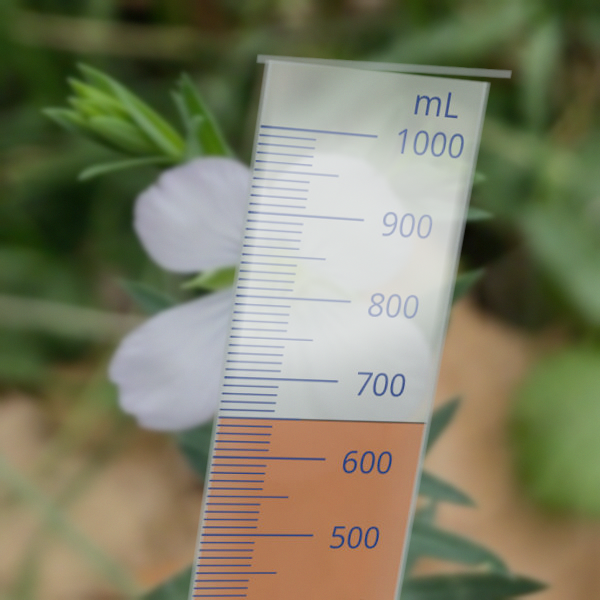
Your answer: 650 mL
